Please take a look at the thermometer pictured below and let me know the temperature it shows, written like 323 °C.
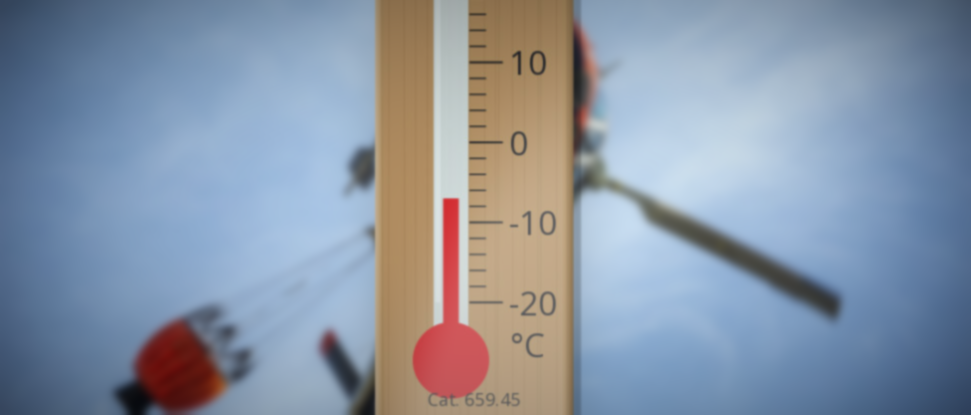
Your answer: -7 °C
